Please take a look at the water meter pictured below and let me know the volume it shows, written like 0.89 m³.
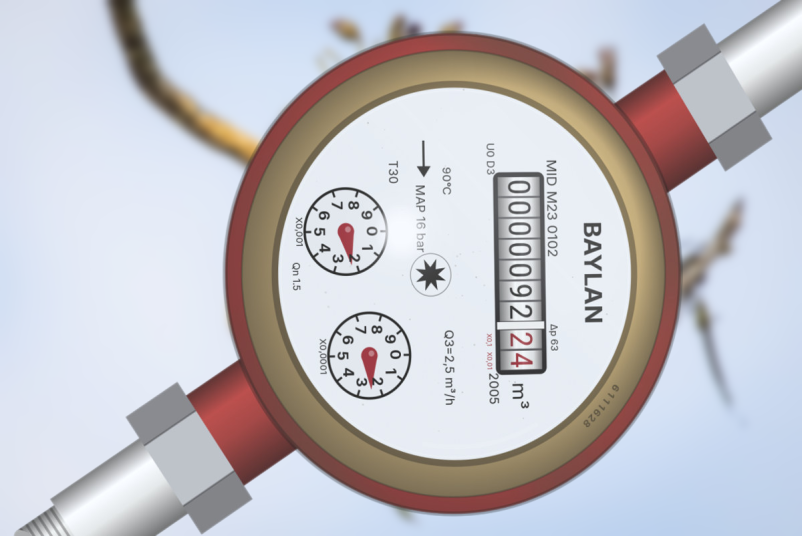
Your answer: 92.2422 m³
